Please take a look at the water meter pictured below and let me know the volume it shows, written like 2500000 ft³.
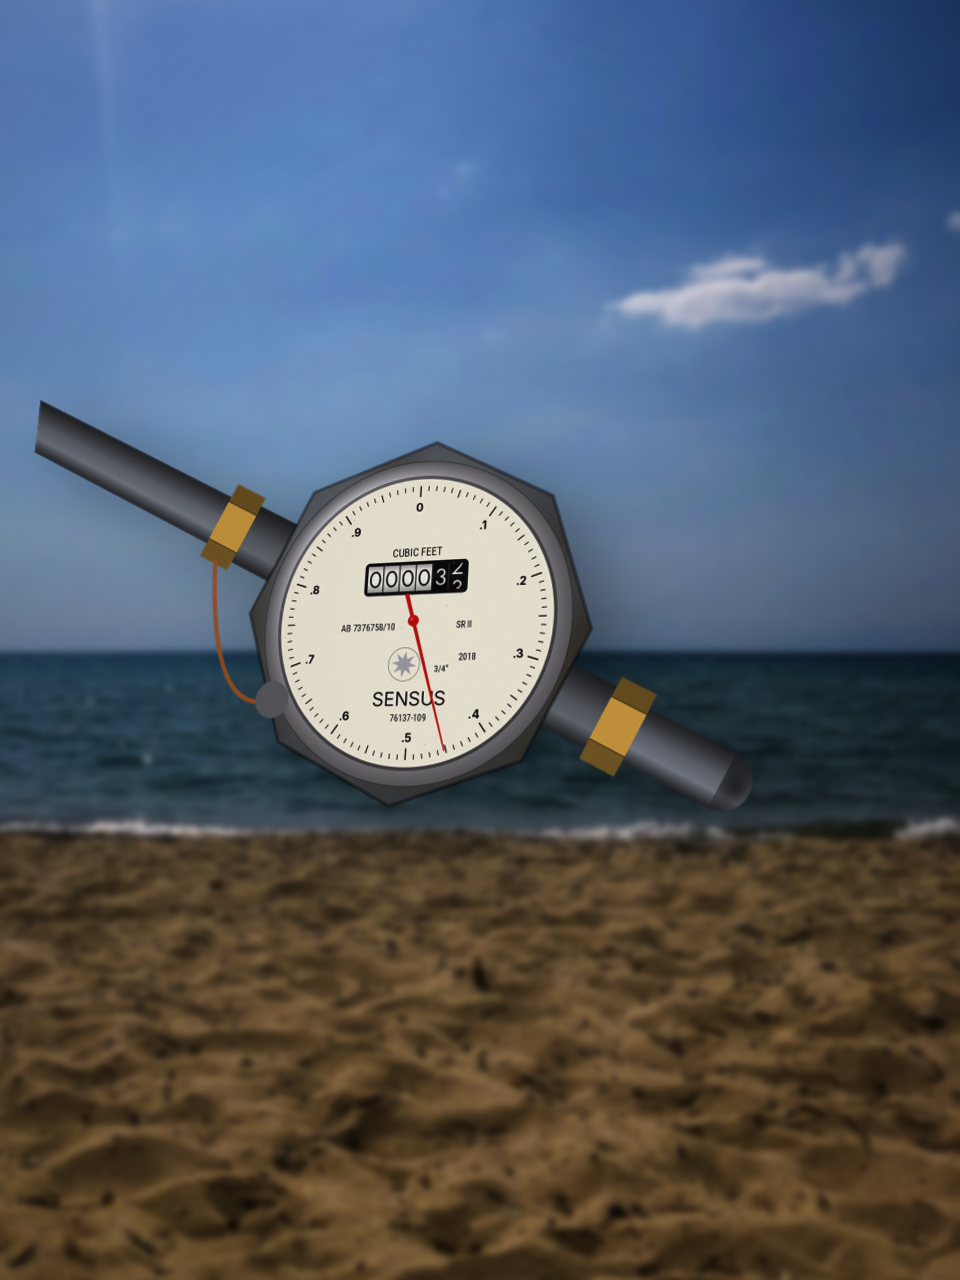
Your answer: 32.45 ft³
